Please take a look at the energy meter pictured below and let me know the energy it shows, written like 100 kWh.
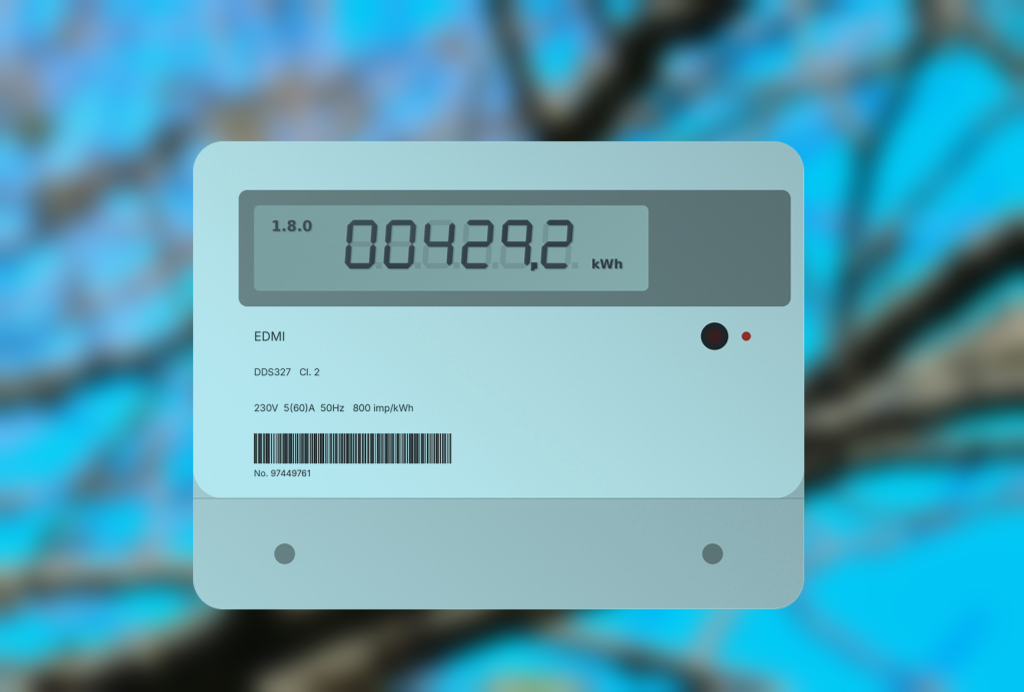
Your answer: 429.2 kWh
